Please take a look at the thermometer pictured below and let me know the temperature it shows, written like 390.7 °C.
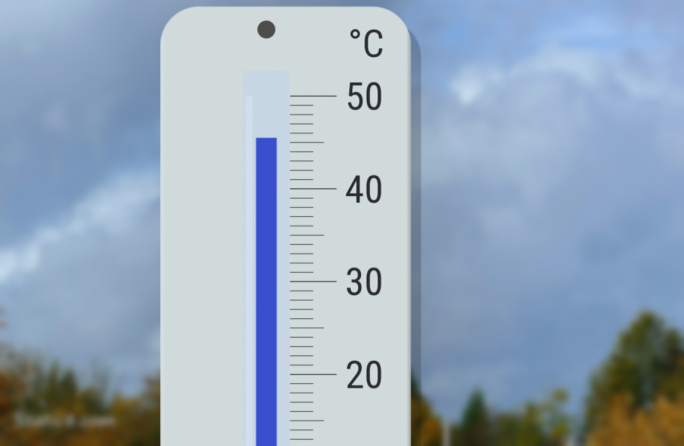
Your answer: 45.5 °C
